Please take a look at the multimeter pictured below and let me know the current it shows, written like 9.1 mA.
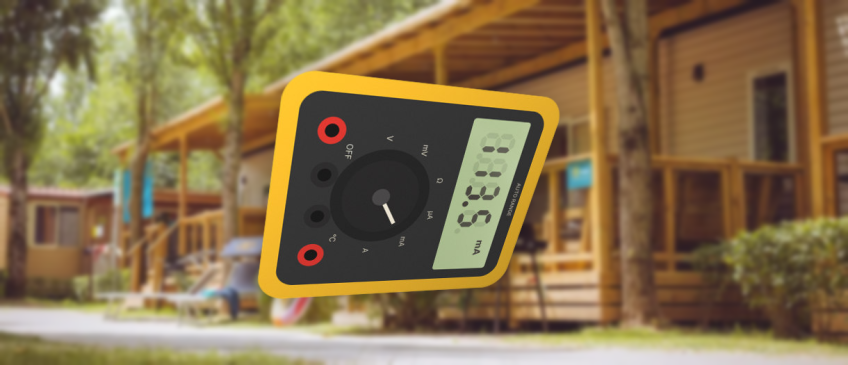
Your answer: 113.5 mA
